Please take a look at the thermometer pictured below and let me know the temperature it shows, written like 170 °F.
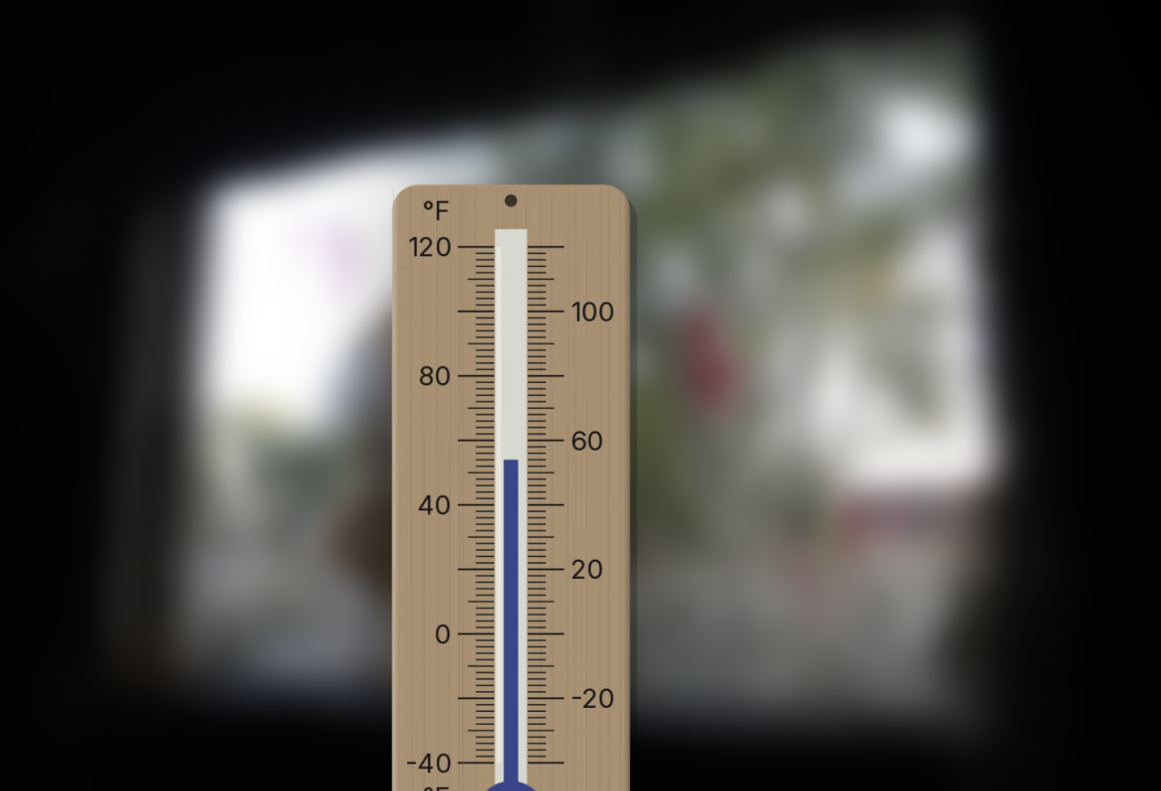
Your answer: 54 °F
